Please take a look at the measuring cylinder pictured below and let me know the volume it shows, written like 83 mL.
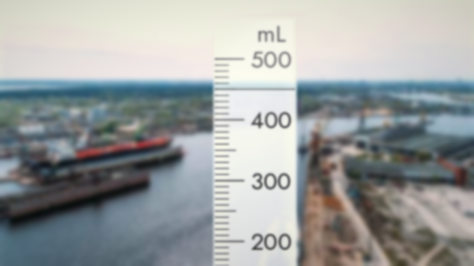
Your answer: 450 mL
